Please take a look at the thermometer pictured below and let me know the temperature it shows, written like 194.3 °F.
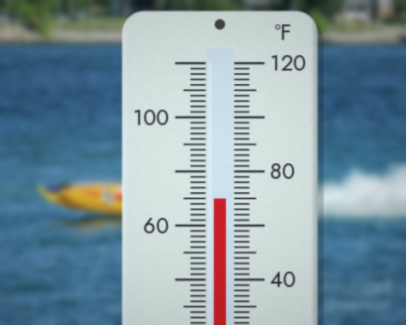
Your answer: 70 °F
